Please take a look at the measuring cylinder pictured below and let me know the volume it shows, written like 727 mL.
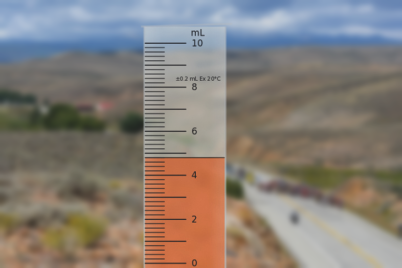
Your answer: 4.8 mL
